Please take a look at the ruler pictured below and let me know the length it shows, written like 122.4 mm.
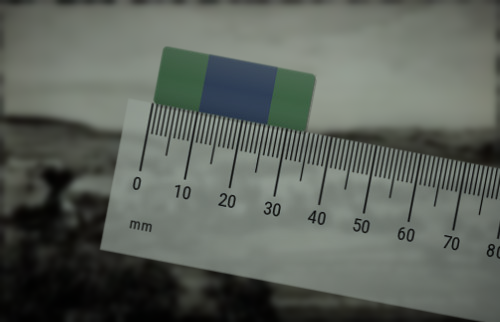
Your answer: 34 mm
